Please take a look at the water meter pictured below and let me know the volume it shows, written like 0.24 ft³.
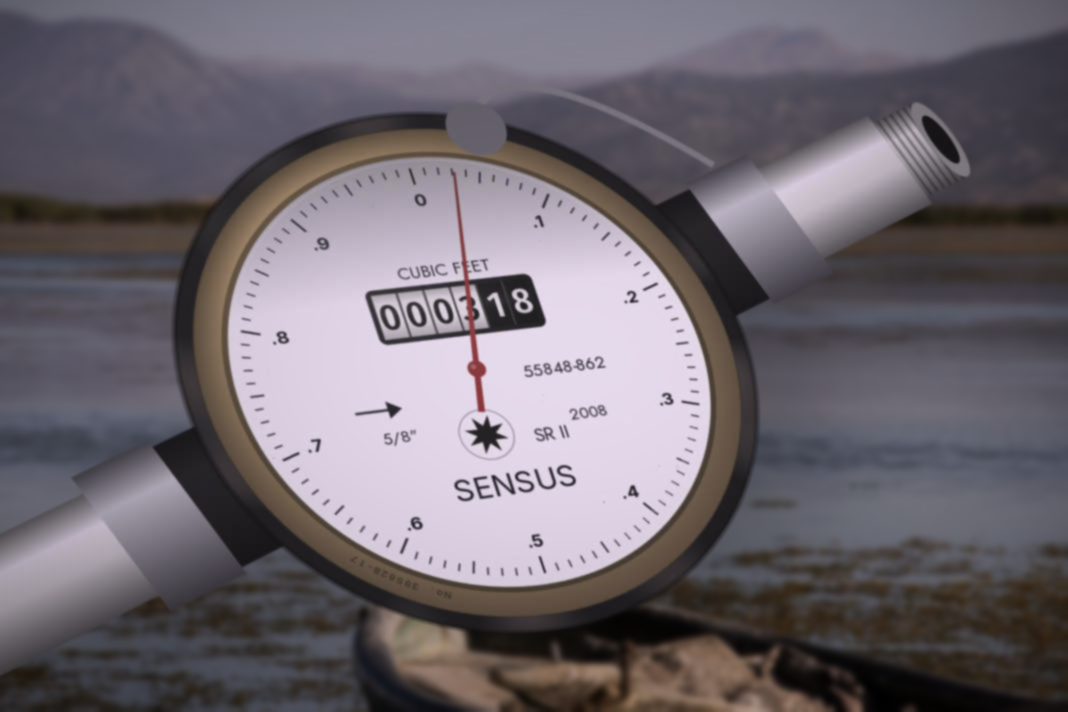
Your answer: 318.03 ft³
